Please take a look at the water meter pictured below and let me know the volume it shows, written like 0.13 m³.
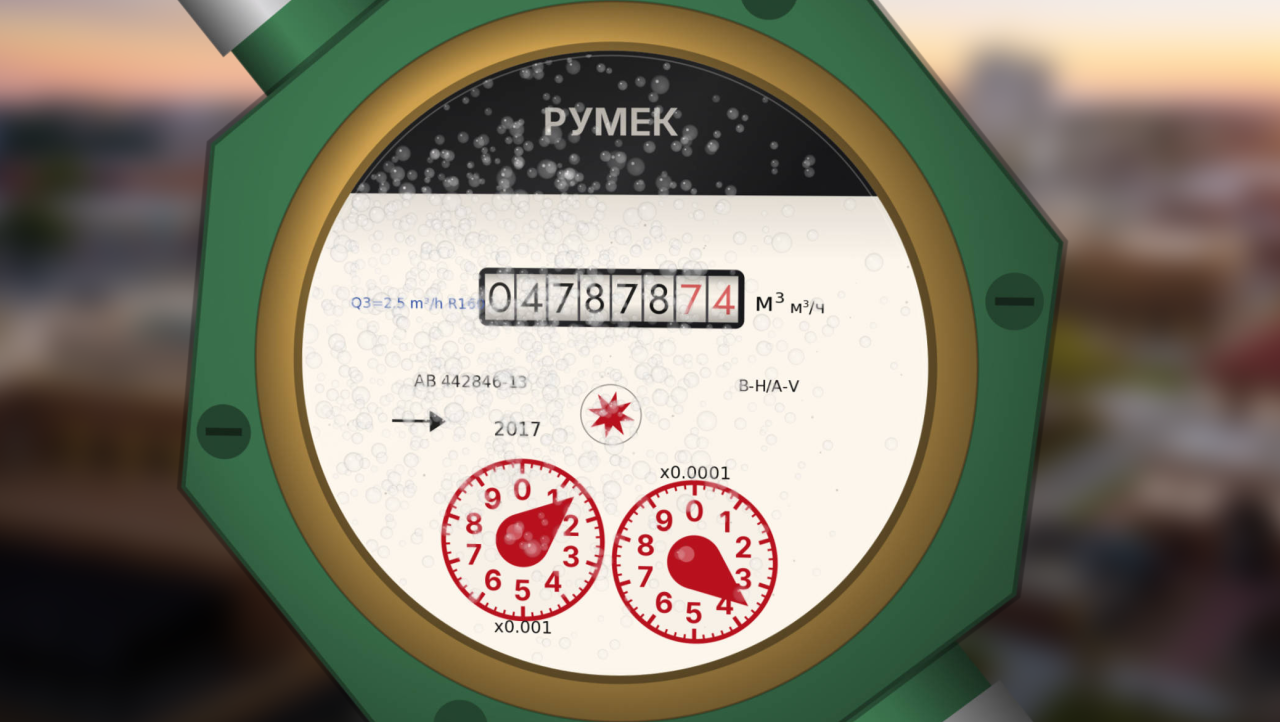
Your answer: 47878.7413 m³
